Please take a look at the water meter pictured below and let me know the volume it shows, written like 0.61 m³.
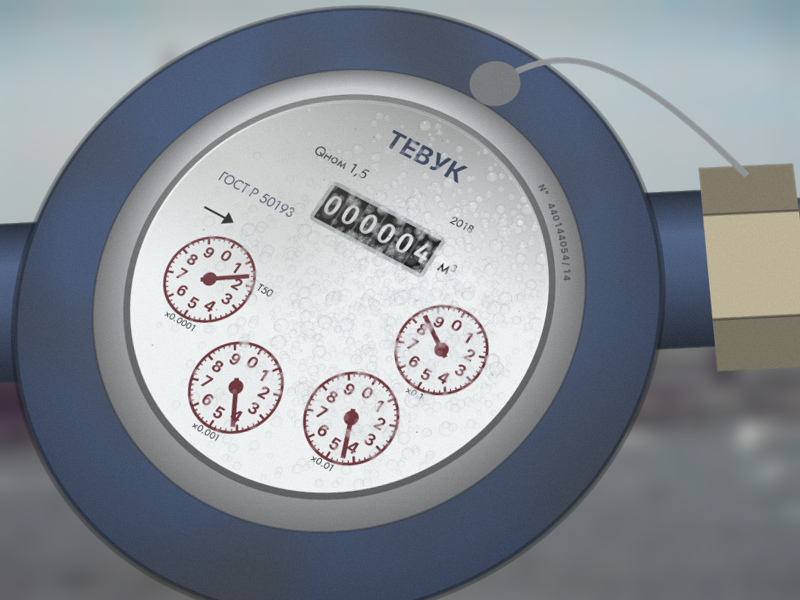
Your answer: 4.8441 m³
